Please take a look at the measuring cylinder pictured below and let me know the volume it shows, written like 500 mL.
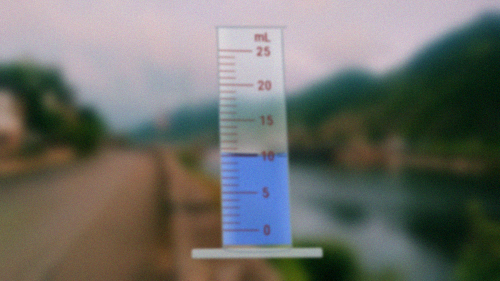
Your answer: 10 mL
